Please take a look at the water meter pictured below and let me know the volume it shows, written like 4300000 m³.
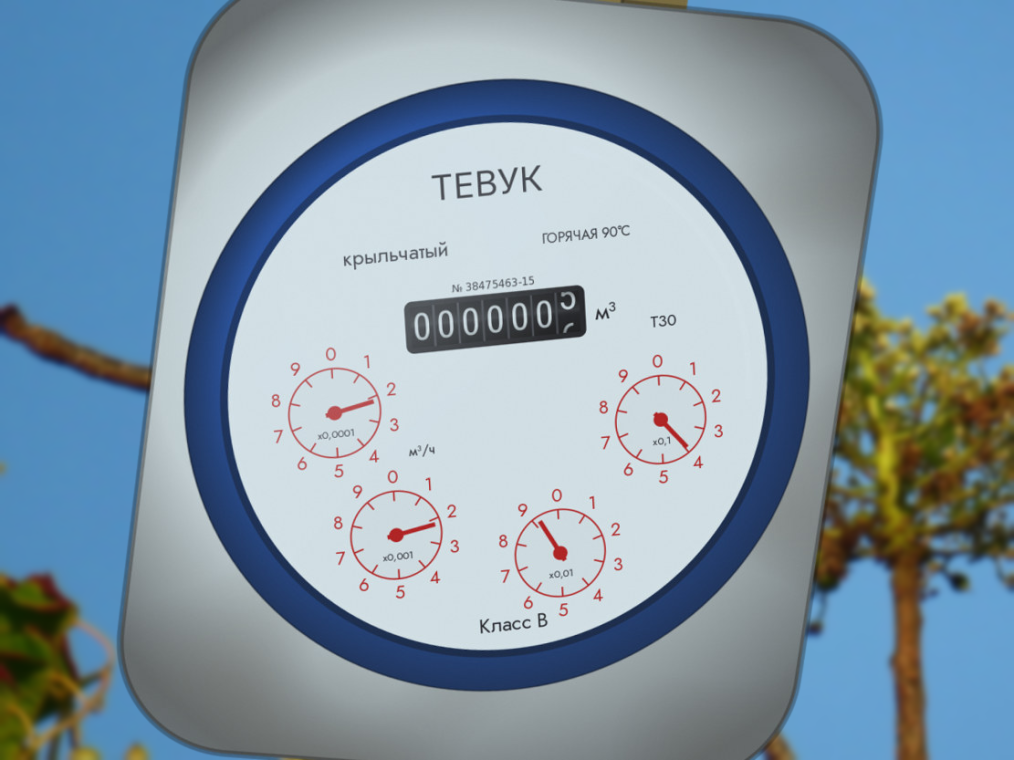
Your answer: 5.3922 m³
